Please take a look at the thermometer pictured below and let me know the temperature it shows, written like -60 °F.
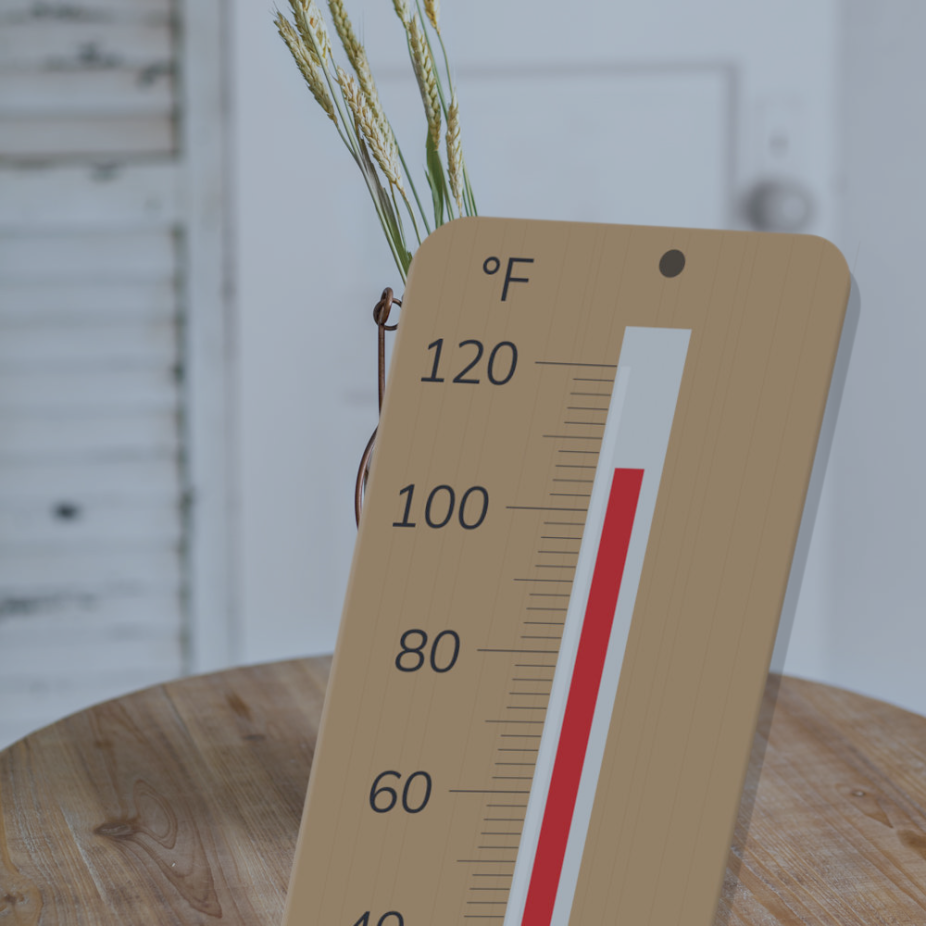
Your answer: 106 °F
